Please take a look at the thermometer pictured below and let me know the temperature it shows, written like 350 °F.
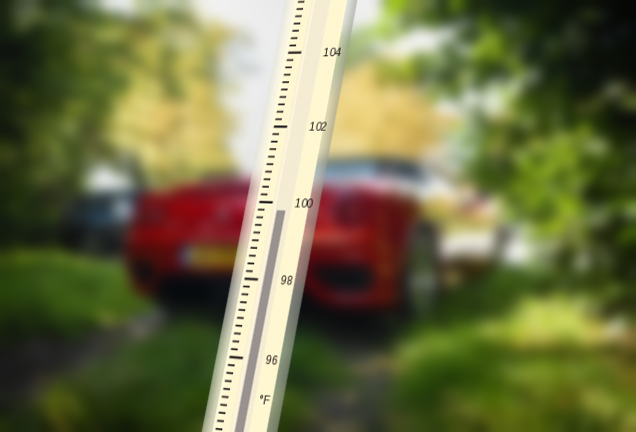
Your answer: 99.8 °F
